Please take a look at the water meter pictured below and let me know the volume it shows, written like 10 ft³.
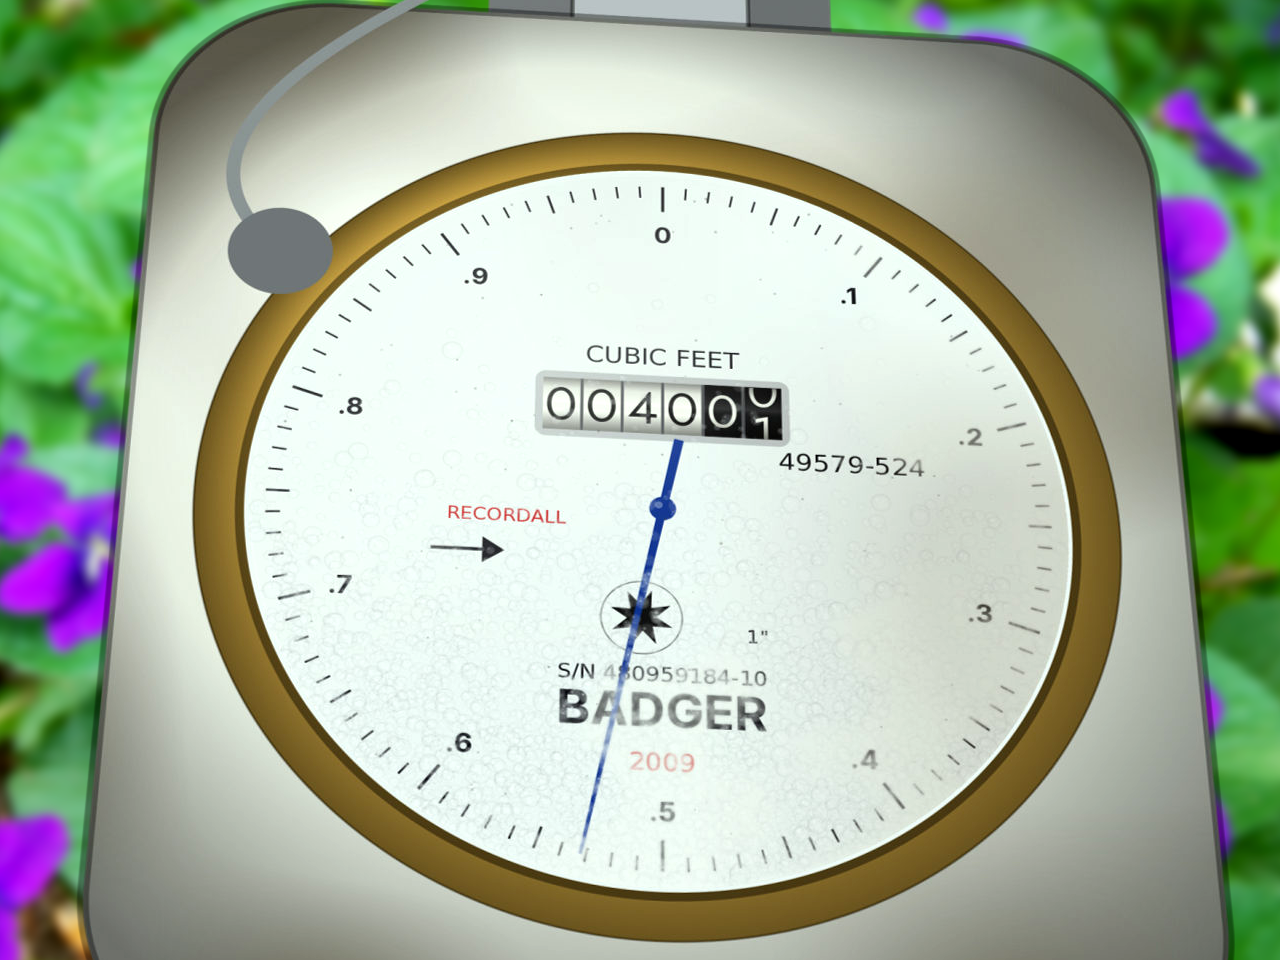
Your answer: 4000.53 ft³
